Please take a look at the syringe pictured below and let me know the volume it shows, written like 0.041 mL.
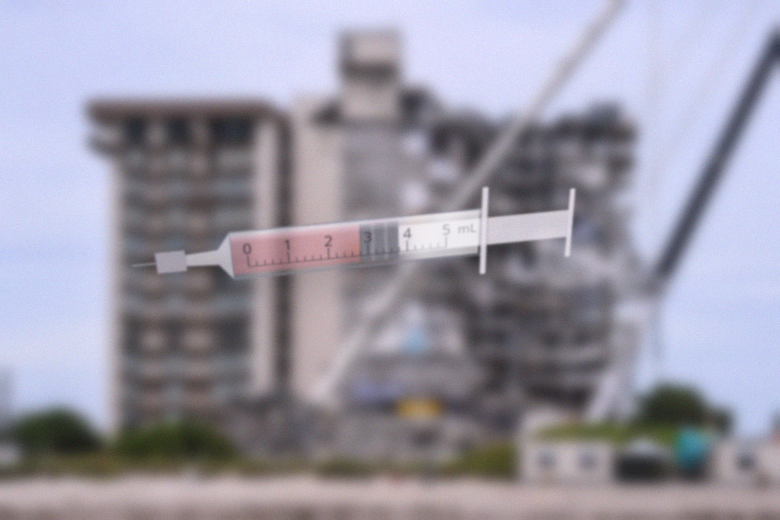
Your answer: 2.8 mL
